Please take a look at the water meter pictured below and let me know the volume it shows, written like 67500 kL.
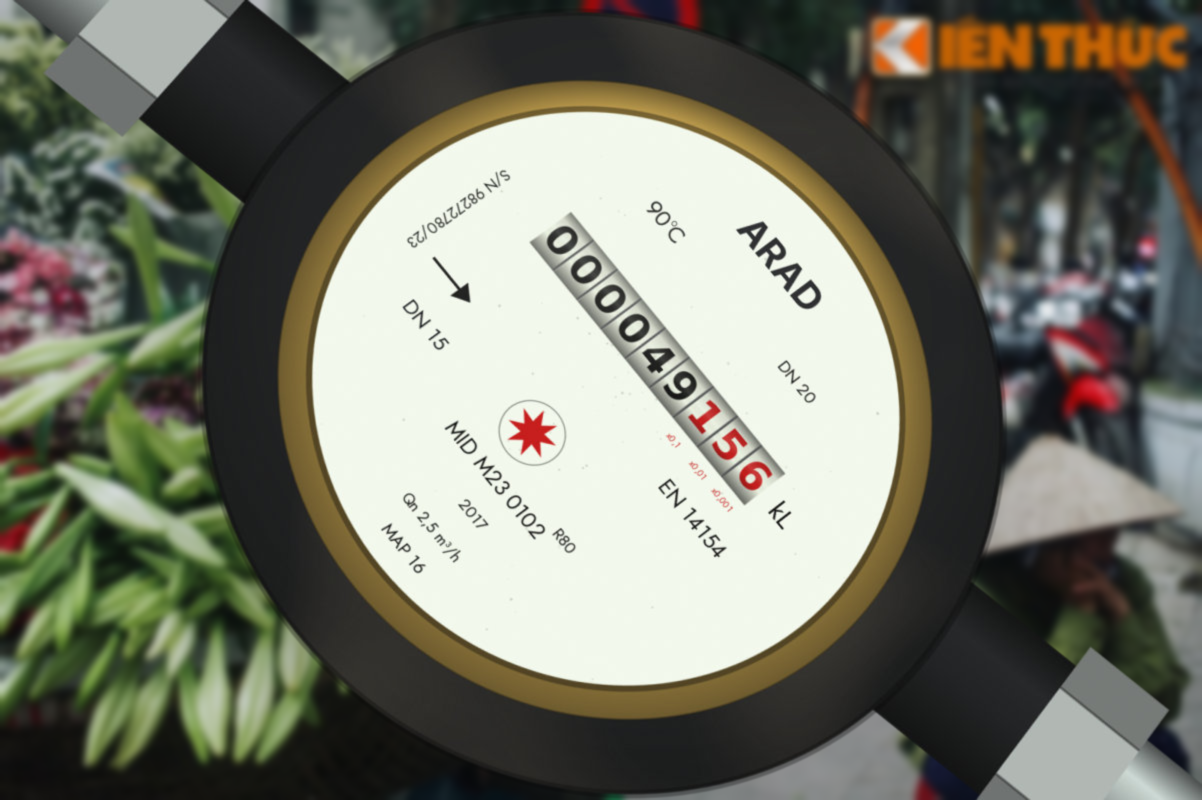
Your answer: 49.156 kL
